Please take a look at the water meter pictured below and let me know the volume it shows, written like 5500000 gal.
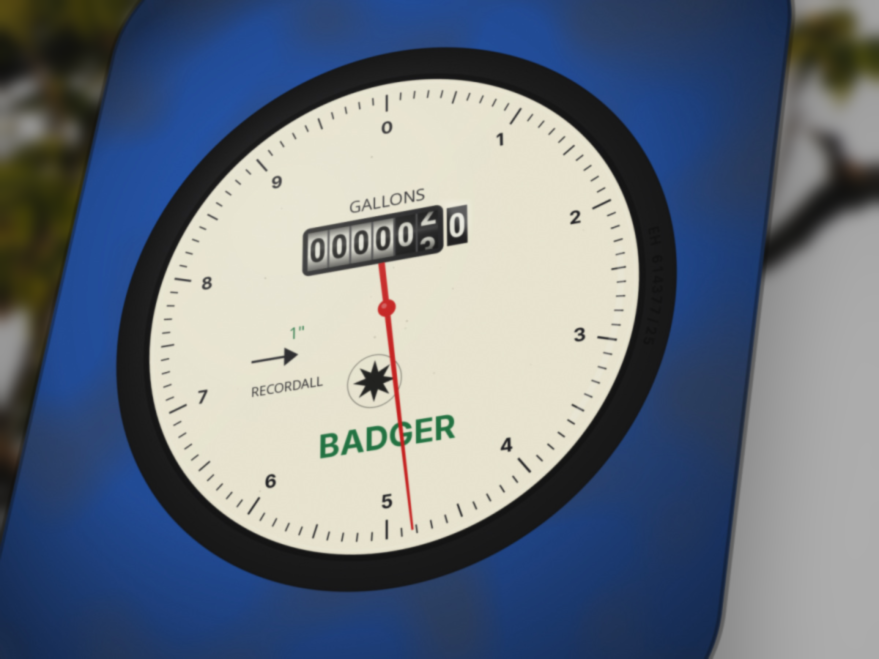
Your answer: 24.8 gal
